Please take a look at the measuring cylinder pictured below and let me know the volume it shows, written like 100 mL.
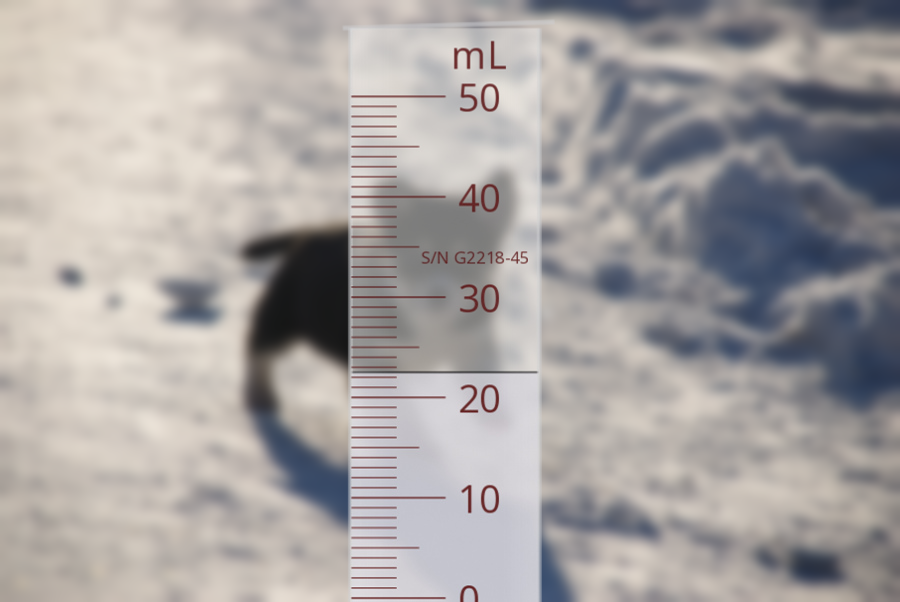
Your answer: 22.5 mL
